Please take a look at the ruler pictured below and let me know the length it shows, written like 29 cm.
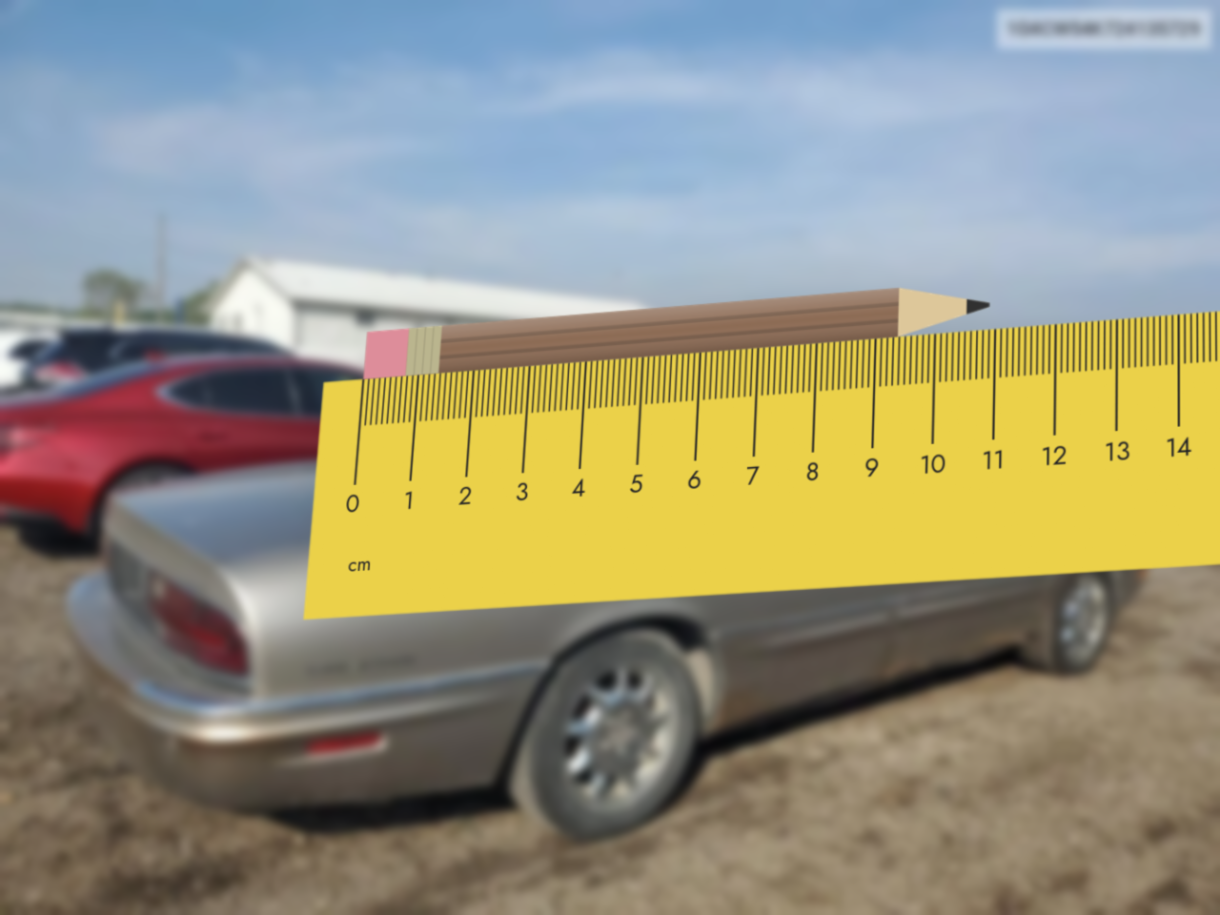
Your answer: 10.9 cm
